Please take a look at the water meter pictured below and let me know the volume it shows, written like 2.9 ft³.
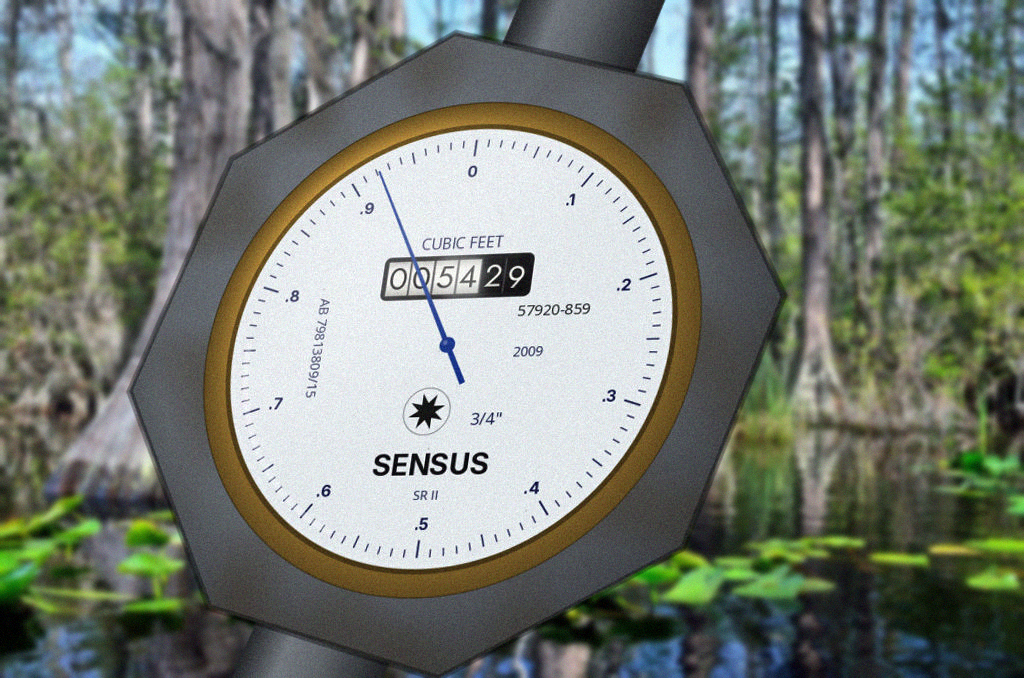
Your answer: 5428.92 ft³
